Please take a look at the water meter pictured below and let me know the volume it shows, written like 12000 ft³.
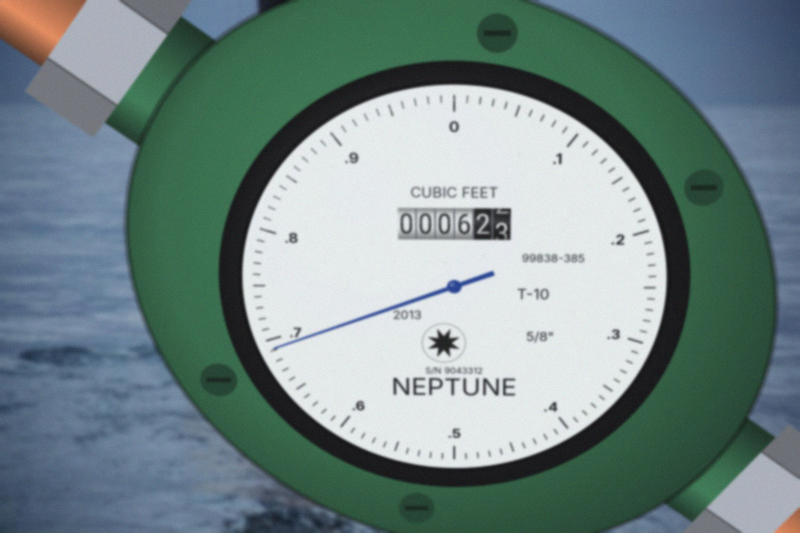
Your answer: 622.69 ft³
